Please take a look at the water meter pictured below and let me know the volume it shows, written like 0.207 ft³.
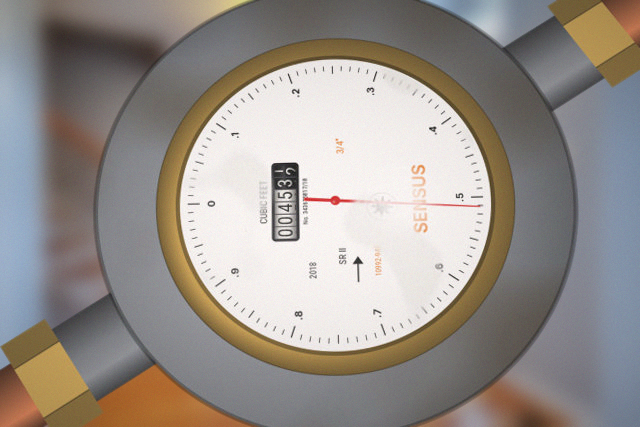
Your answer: 4531.51 ft³
